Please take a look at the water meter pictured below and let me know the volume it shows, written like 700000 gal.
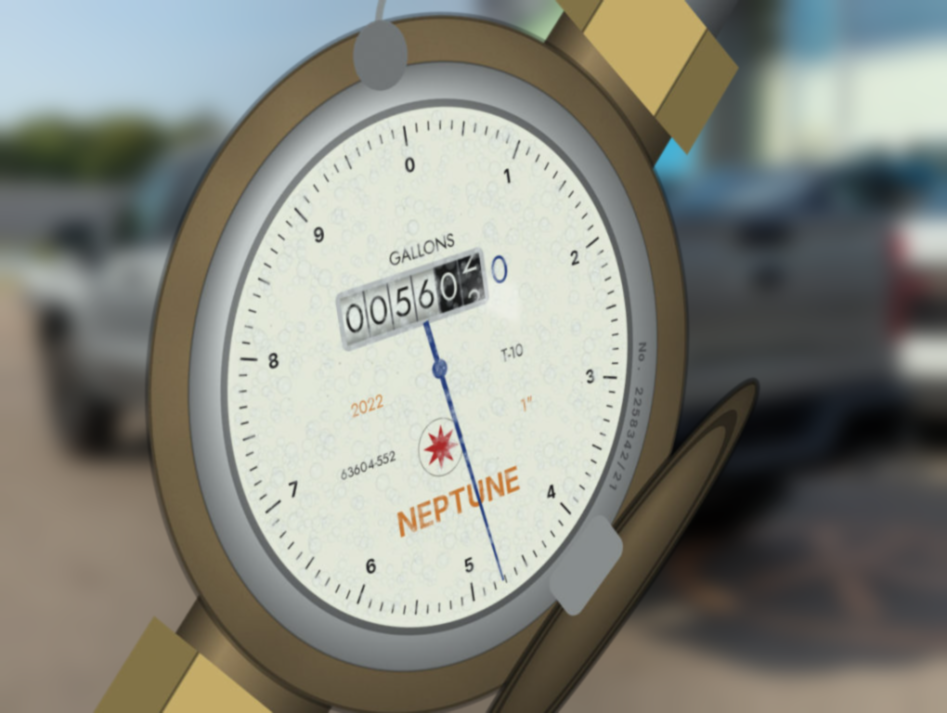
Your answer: 56024.7 gal
